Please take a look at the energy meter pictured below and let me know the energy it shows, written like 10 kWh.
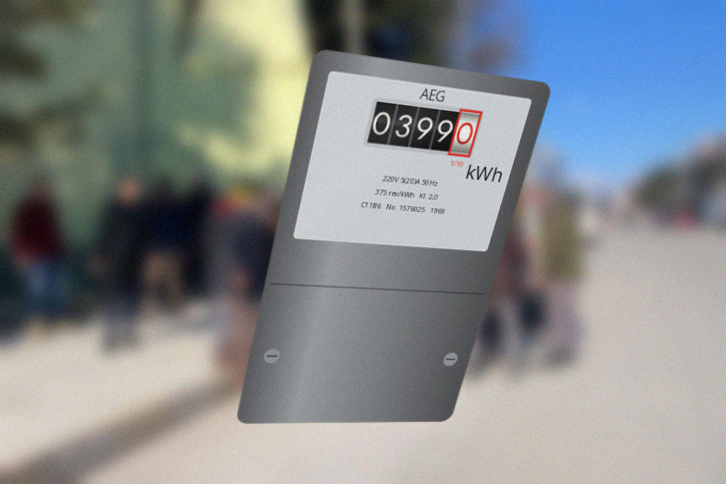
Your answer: 399.0 kWh
